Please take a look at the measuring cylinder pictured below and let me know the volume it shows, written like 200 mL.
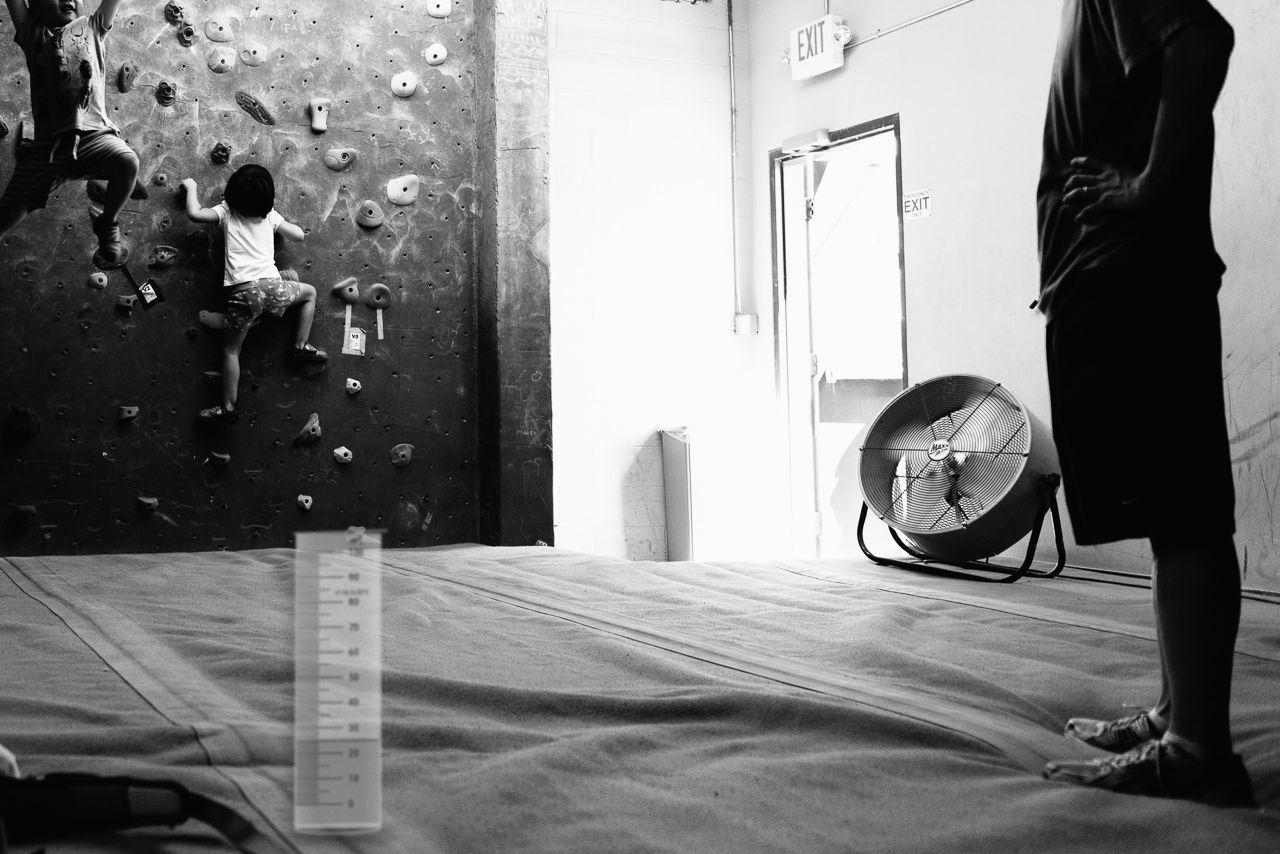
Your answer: 25 mL
